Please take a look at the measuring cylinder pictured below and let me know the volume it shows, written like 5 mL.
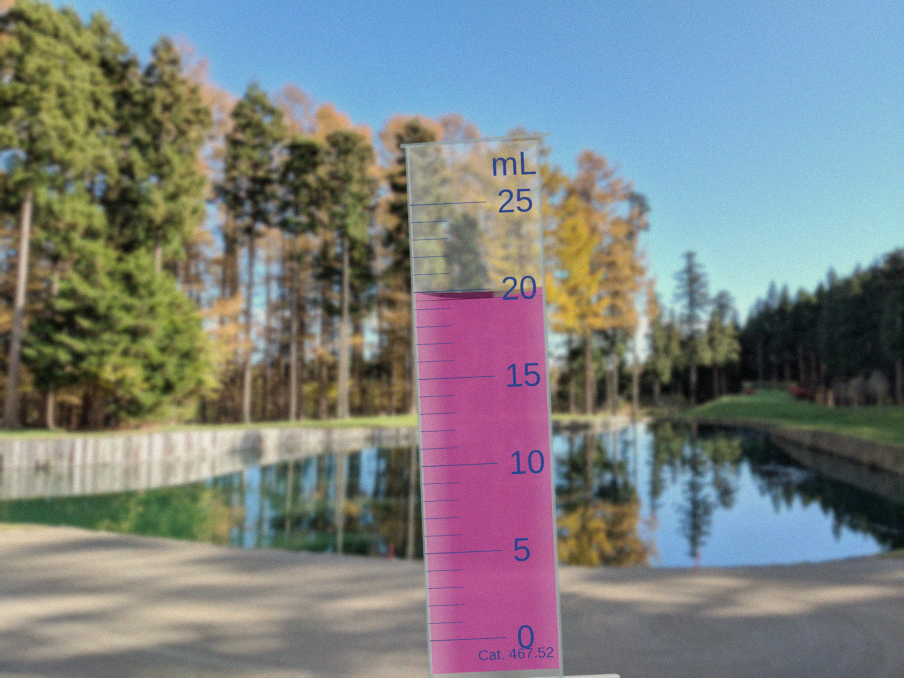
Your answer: 19.5 mL
